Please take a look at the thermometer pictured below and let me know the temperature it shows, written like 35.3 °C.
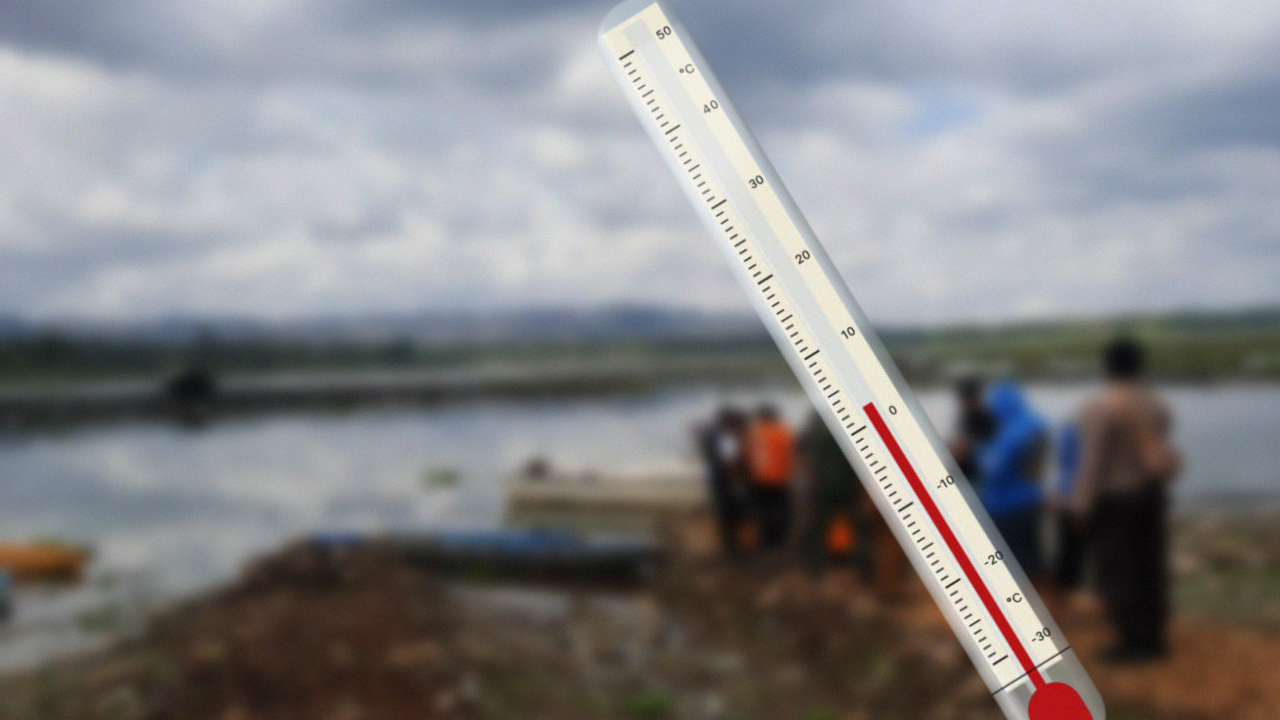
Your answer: 2 °C
